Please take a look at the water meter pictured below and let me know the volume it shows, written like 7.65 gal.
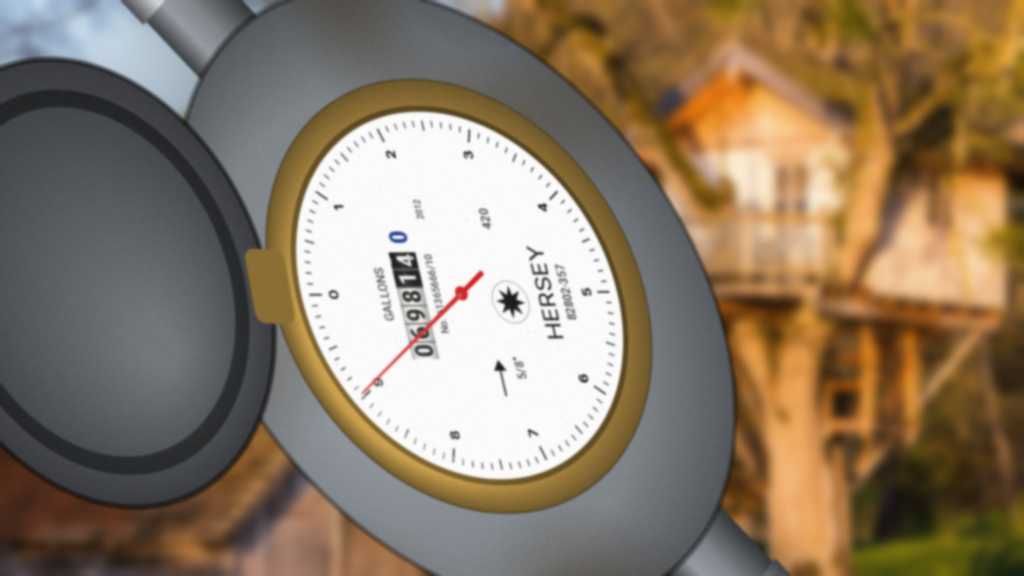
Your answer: 698139.0 gal
